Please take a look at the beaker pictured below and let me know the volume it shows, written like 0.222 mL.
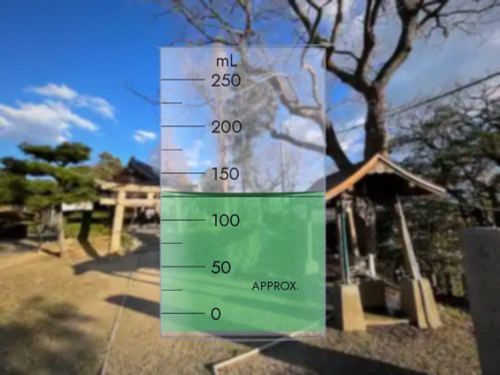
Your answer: 125 mL
